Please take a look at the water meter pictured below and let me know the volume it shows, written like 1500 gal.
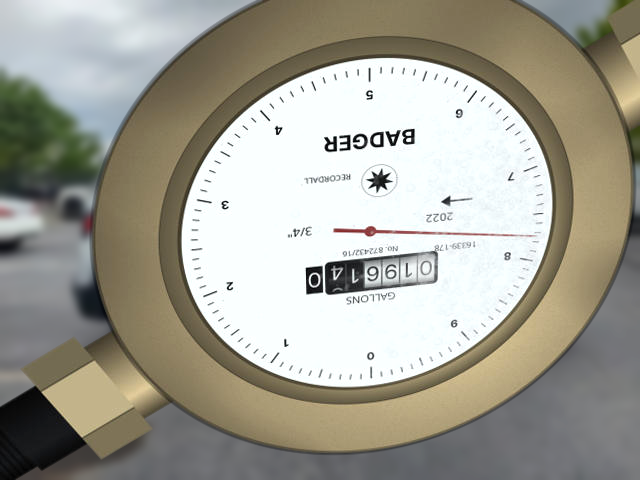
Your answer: 196137.7 gal
